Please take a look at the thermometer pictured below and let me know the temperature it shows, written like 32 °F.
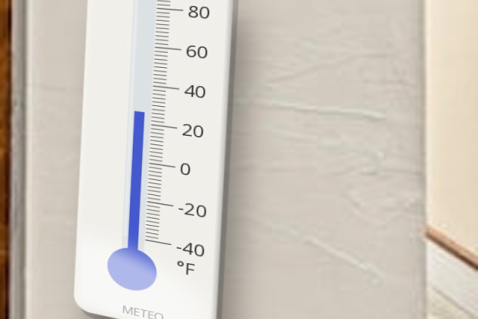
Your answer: 26 °F
